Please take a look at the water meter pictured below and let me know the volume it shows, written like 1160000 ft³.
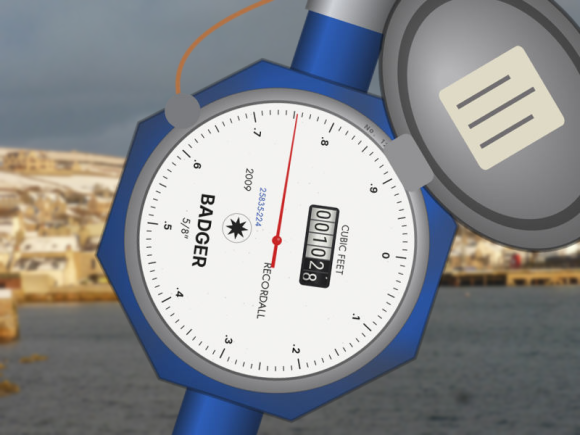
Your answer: 1027.75 ft³
